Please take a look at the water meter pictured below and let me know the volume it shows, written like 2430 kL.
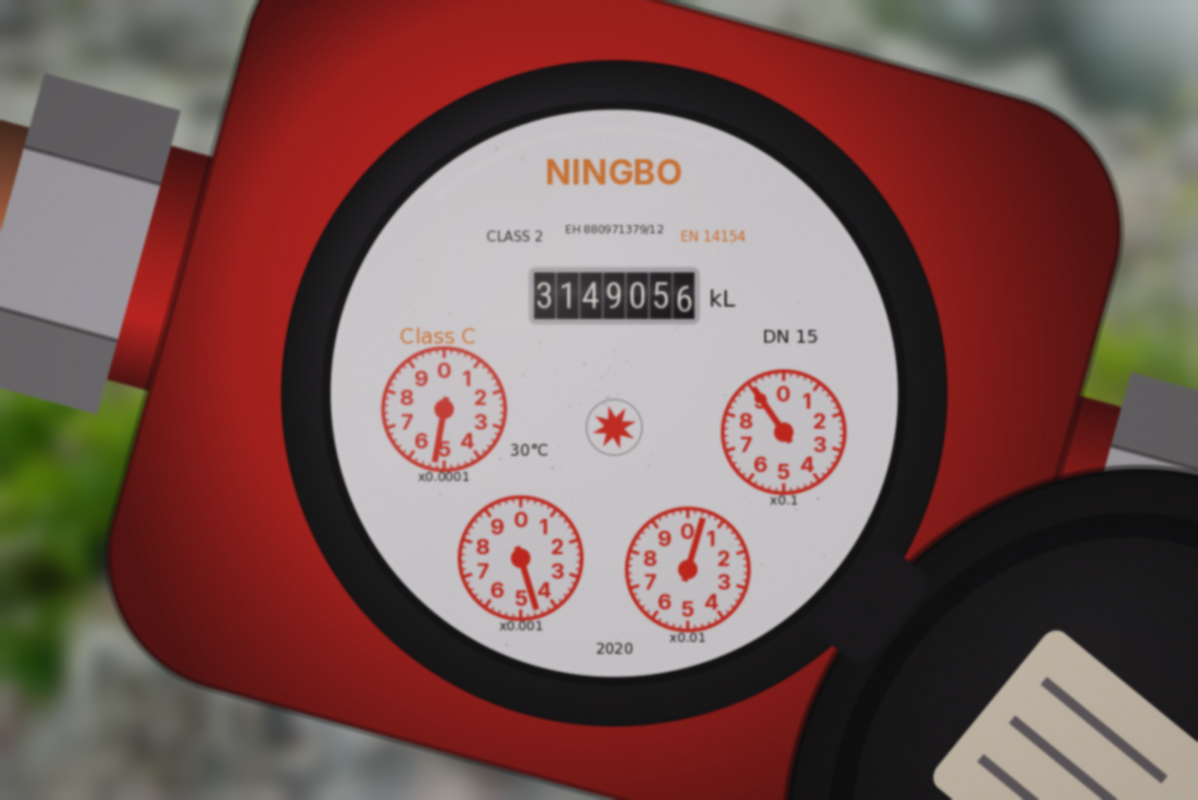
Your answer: 3149055.9045 kL
